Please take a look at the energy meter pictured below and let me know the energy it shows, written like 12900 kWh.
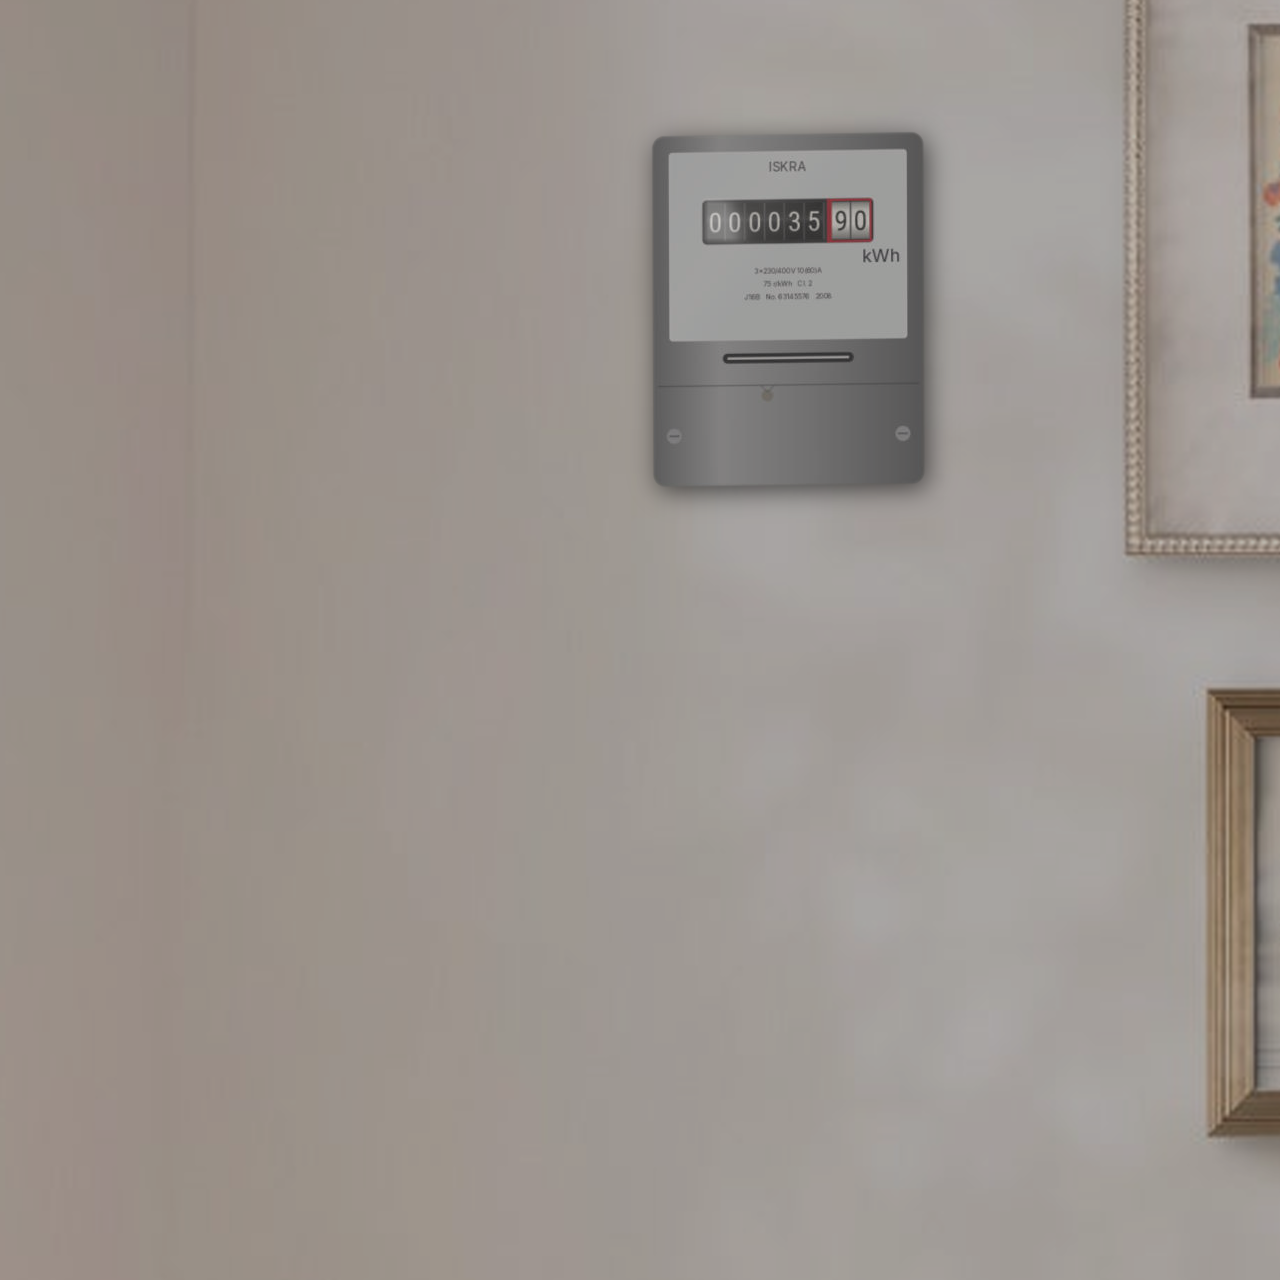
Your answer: 35.90 kWh
